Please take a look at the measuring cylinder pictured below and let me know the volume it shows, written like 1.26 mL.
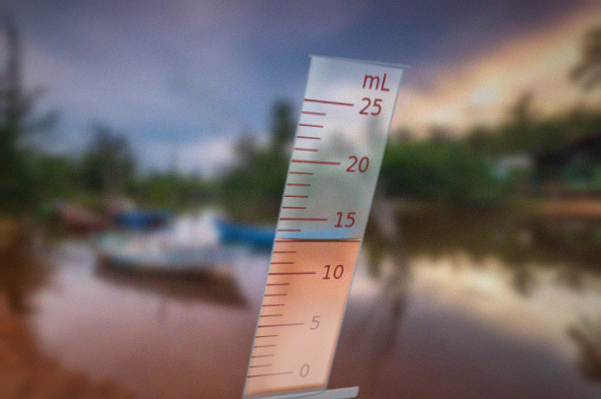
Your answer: 13 mL
